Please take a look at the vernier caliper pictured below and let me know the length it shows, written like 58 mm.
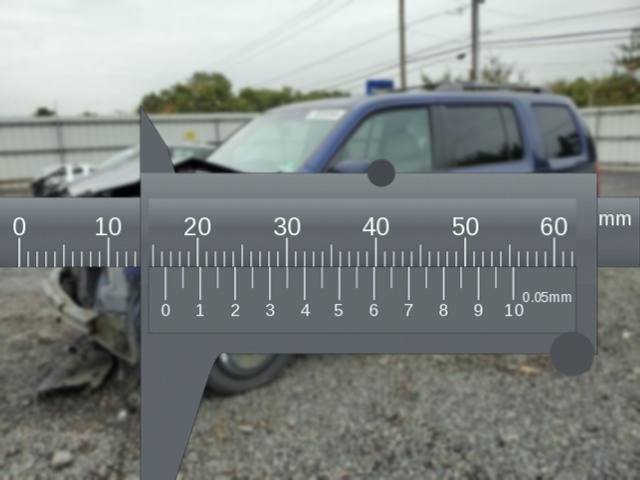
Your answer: 16.4 mm
